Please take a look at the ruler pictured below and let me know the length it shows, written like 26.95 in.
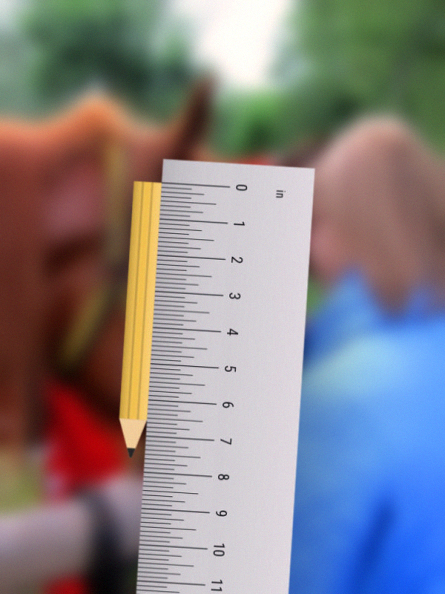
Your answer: 7.625 in
